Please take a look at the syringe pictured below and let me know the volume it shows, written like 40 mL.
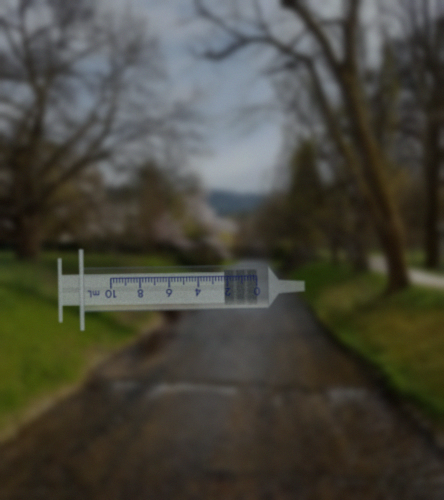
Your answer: 0 mL
